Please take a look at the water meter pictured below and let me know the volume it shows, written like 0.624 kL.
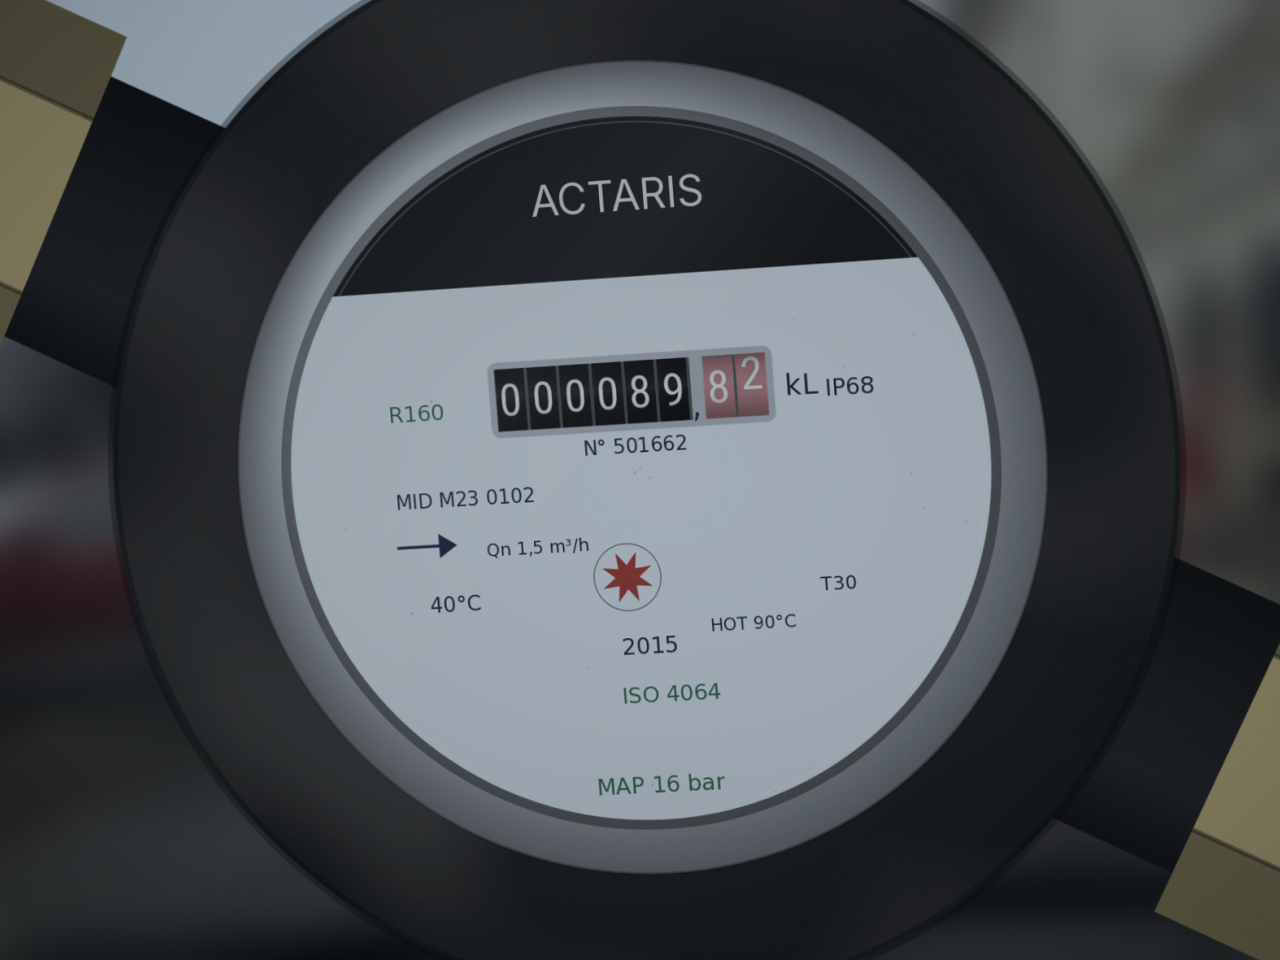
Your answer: 89.82 kL
